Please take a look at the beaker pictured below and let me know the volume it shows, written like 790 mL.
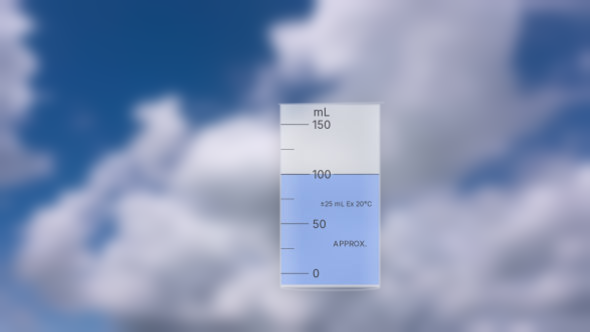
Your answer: 100 mL
